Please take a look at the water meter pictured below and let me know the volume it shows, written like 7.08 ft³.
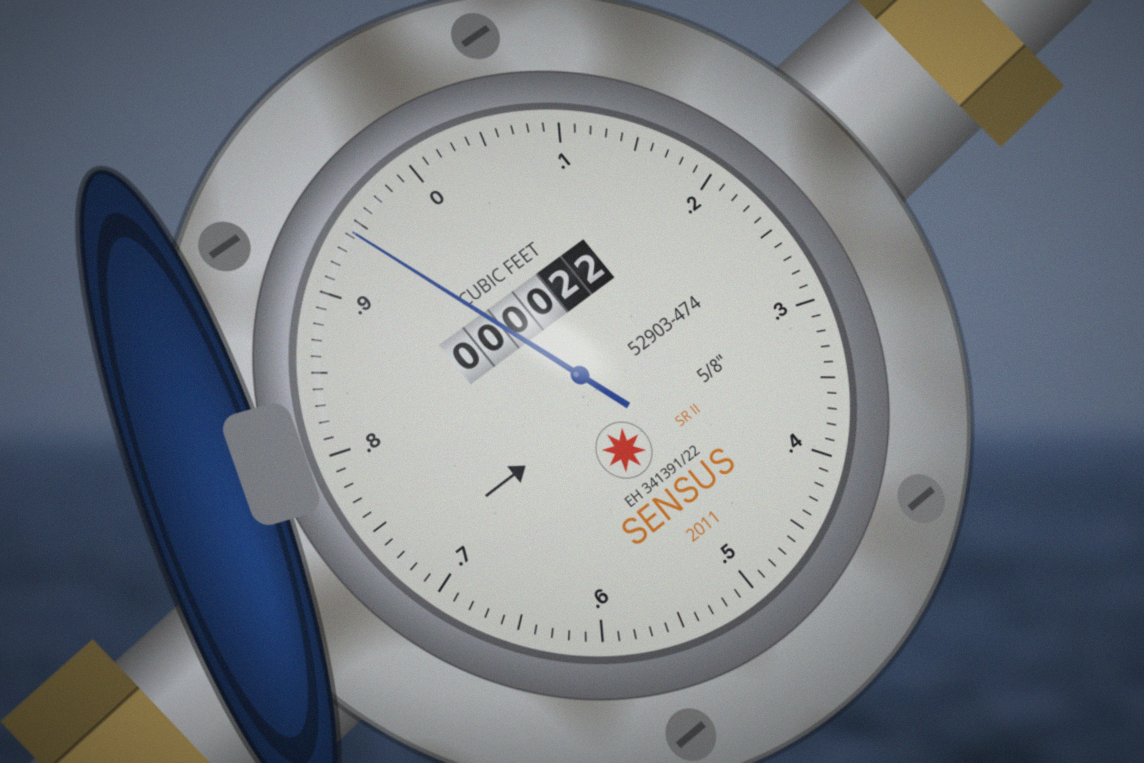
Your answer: 21.94 ft³
